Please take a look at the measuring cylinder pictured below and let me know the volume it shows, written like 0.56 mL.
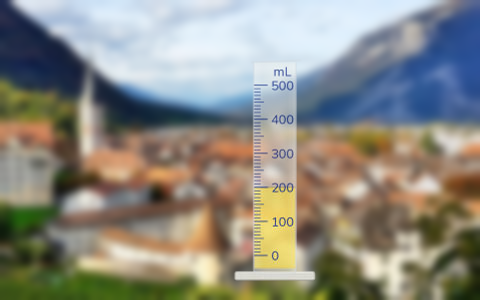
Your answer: 200 mL
